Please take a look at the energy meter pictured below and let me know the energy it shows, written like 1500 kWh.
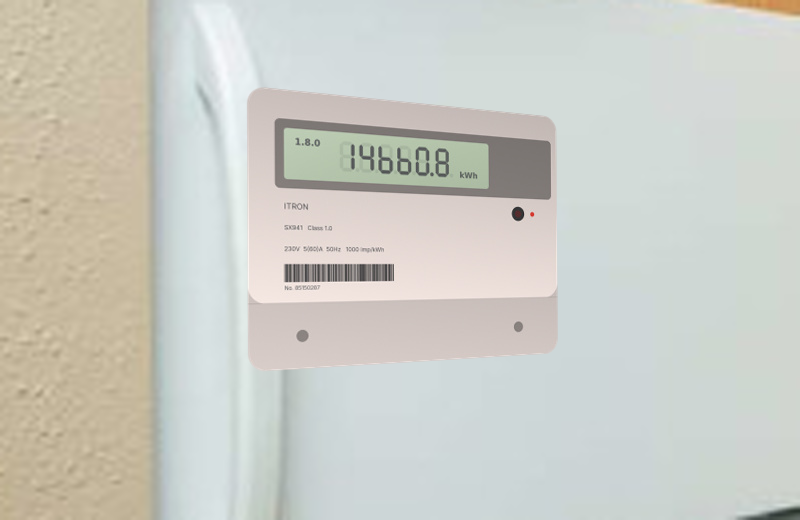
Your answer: 14660.8 kWh
